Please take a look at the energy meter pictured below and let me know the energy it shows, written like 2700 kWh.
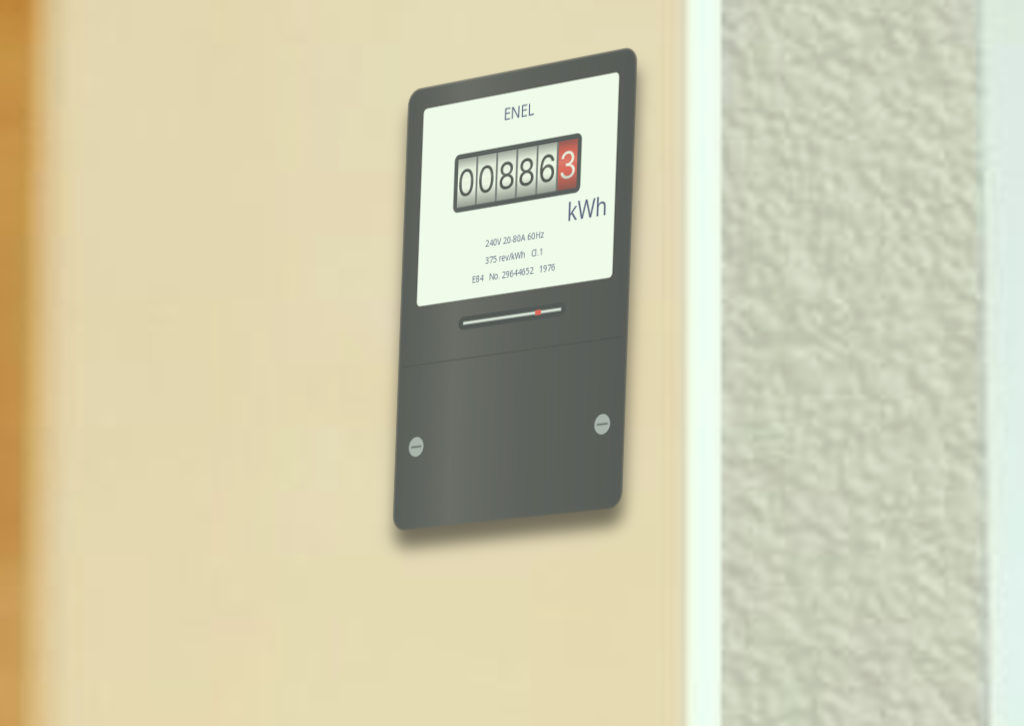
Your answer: 886.3 kWh
